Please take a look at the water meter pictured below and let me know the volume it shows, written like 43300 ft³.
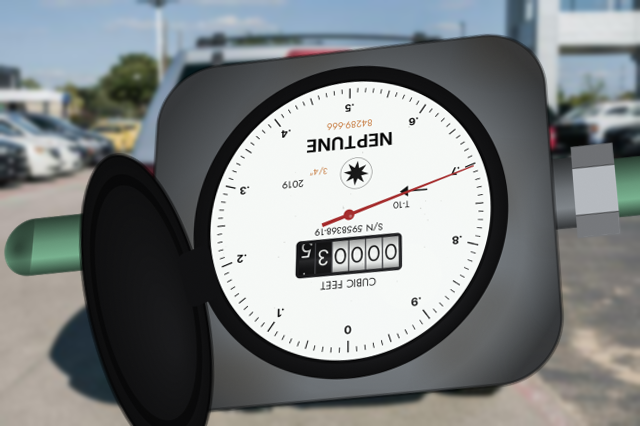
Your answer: 34.70 ft³
